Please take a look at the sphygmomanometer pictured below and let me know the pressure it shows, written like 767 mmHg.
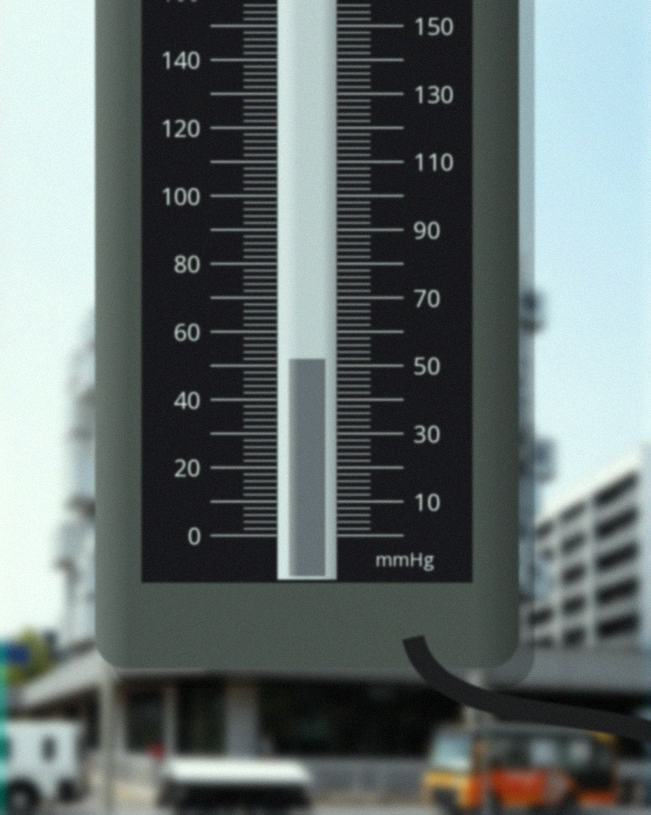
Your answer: 52 mmHg
